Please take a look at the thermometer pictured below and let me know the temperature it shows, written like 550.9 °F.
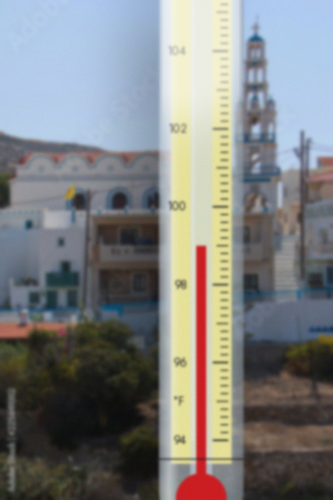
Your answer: 99 °F
